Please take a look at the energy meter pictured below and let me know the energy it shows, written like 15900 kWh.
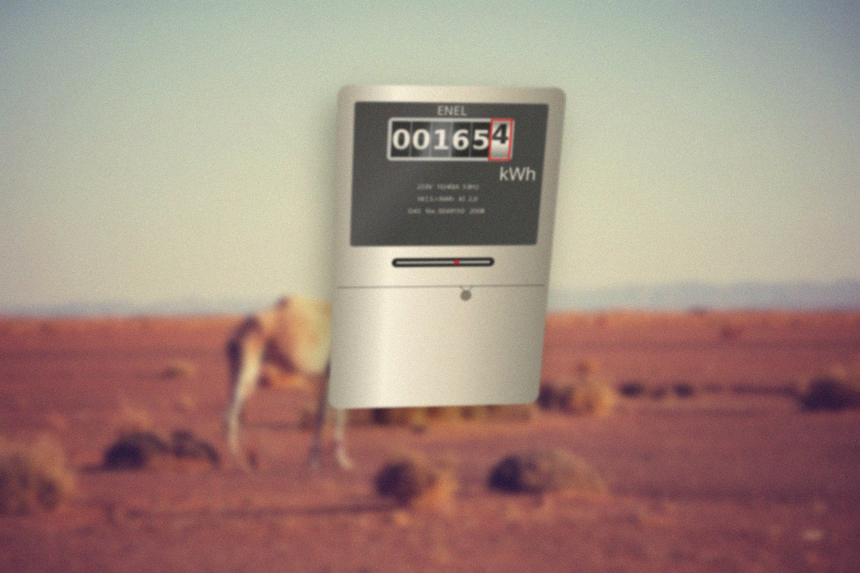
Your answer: 165.4 kWh
